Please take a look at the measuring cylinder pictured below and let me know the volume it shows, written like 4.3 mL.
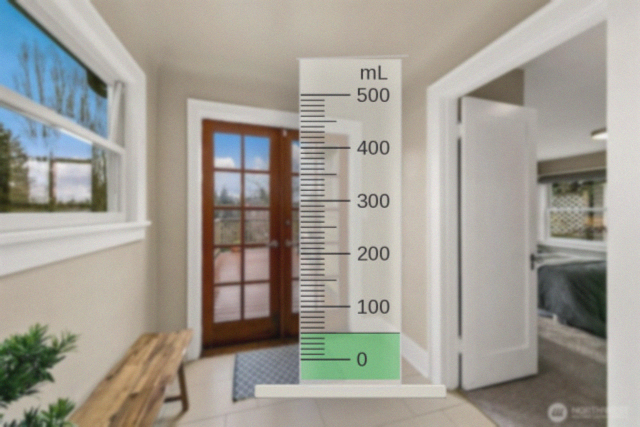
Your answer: 50 mL
